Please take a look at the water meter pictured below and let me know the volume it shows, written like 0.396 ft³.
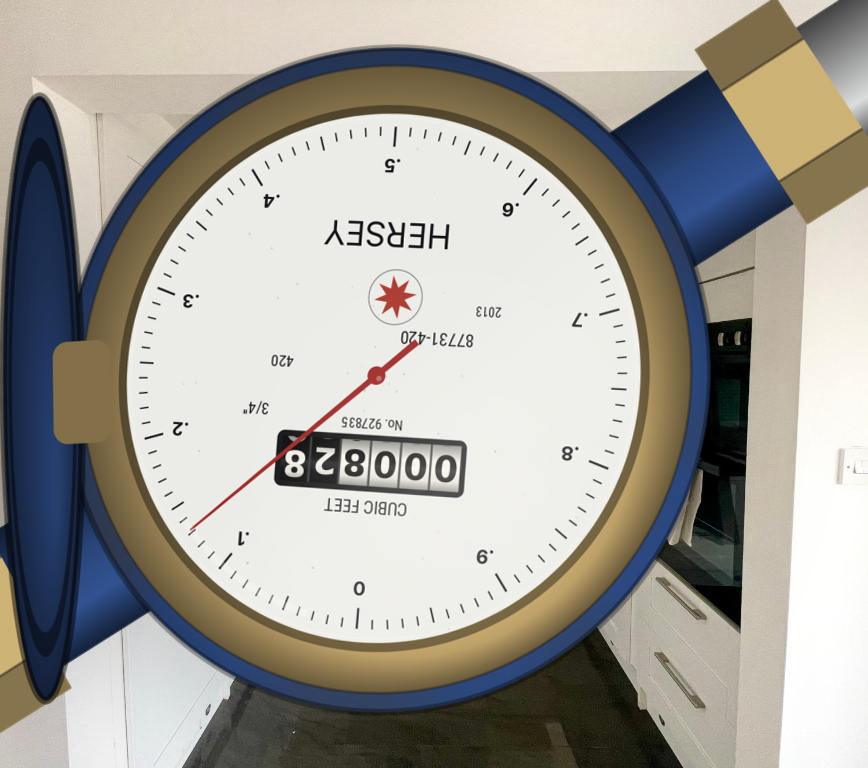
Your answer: 828.13 ft³
